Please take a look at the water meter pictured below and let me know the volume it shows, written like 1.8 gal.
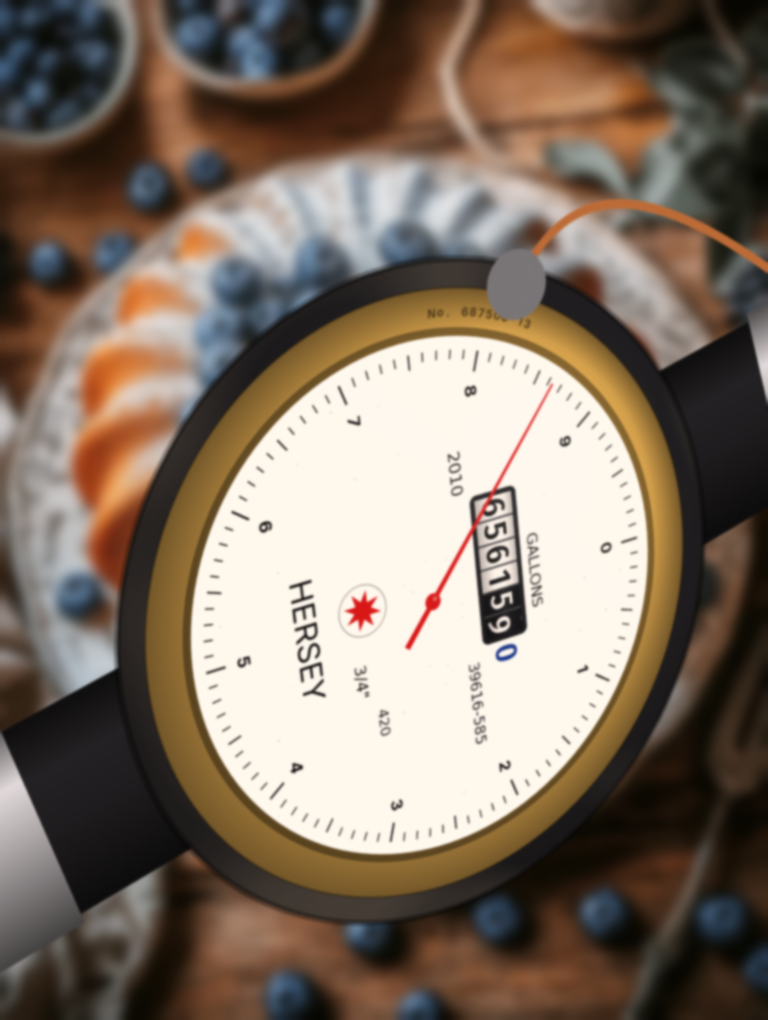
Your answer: 6561588.6 gal
